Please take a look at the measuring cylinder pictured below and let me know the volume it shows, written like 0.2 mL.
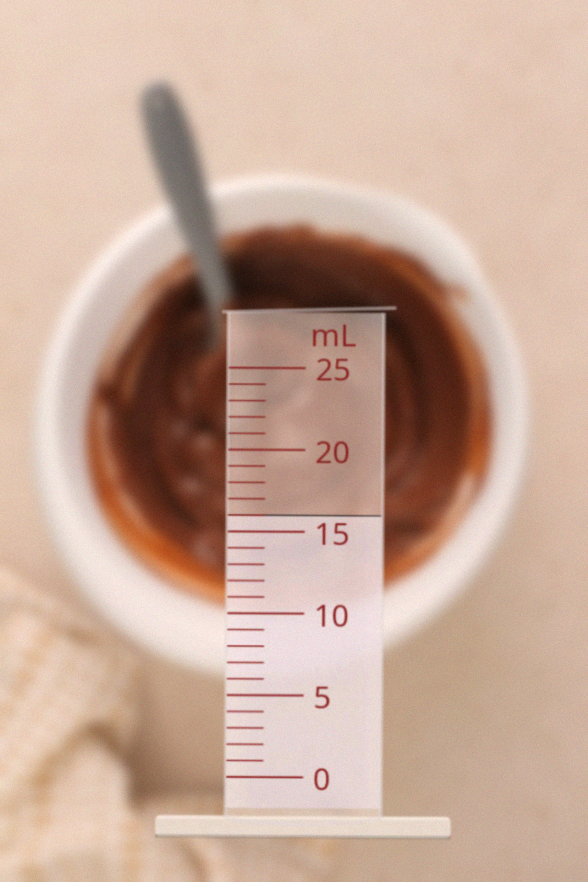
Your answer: 16 mL
